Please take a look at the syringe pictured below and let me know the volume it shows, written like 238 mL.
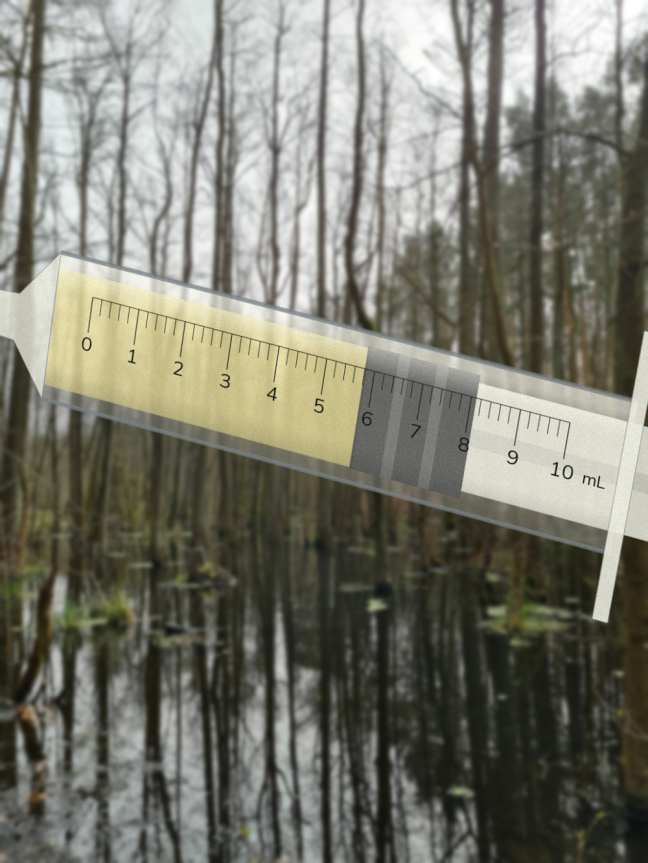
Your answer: 5.8 mL
